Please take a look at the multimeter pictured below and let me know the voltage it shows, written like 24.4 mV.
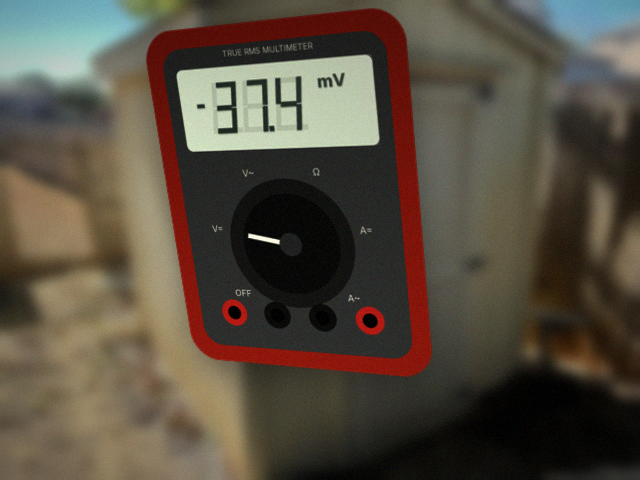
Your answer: -37.4 mV
